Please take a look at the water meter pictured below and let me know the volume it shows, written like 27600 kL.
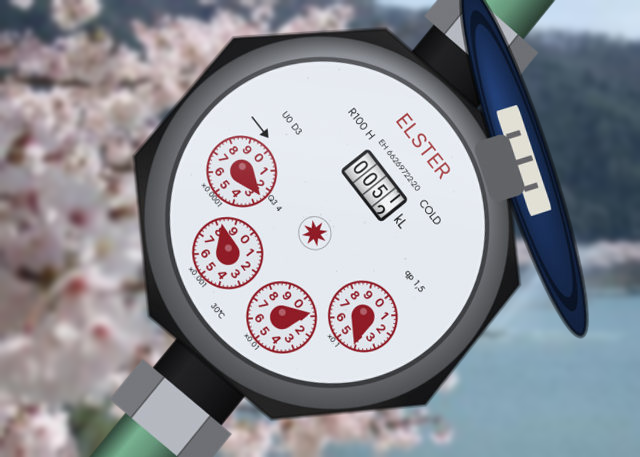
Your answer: 51.4082 kL
